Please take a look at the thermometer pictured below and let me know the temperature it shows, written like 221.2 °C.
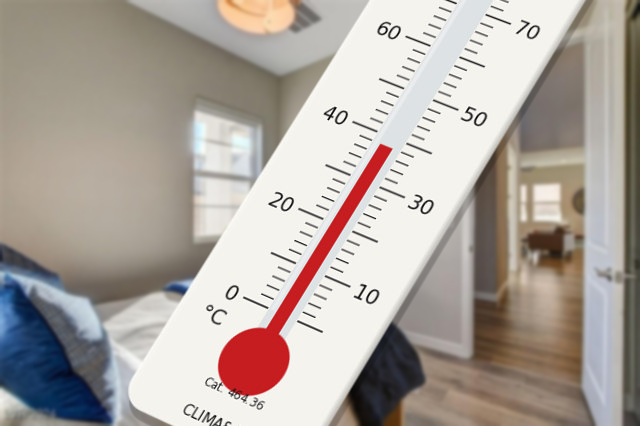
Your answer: 38 °C
